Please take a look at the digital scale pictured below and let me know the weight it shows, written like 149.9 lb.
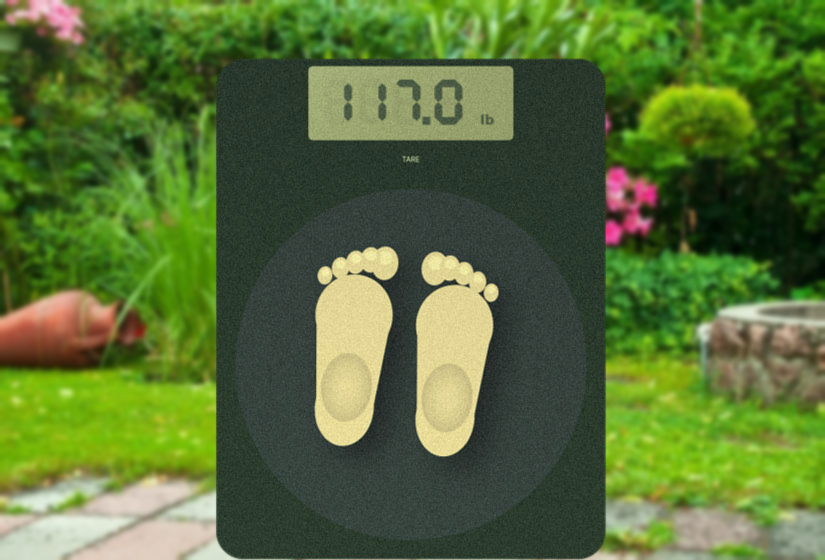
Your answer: 117.0 lb
